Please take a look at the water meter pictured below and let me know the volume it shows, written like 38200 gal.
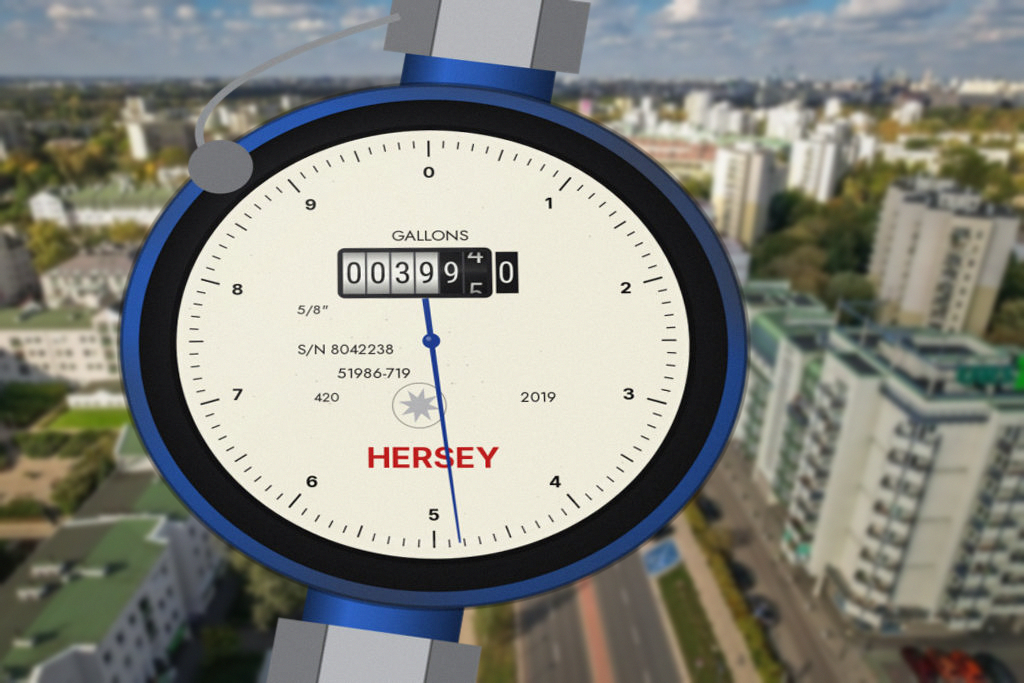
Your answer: 39944.8 gal
